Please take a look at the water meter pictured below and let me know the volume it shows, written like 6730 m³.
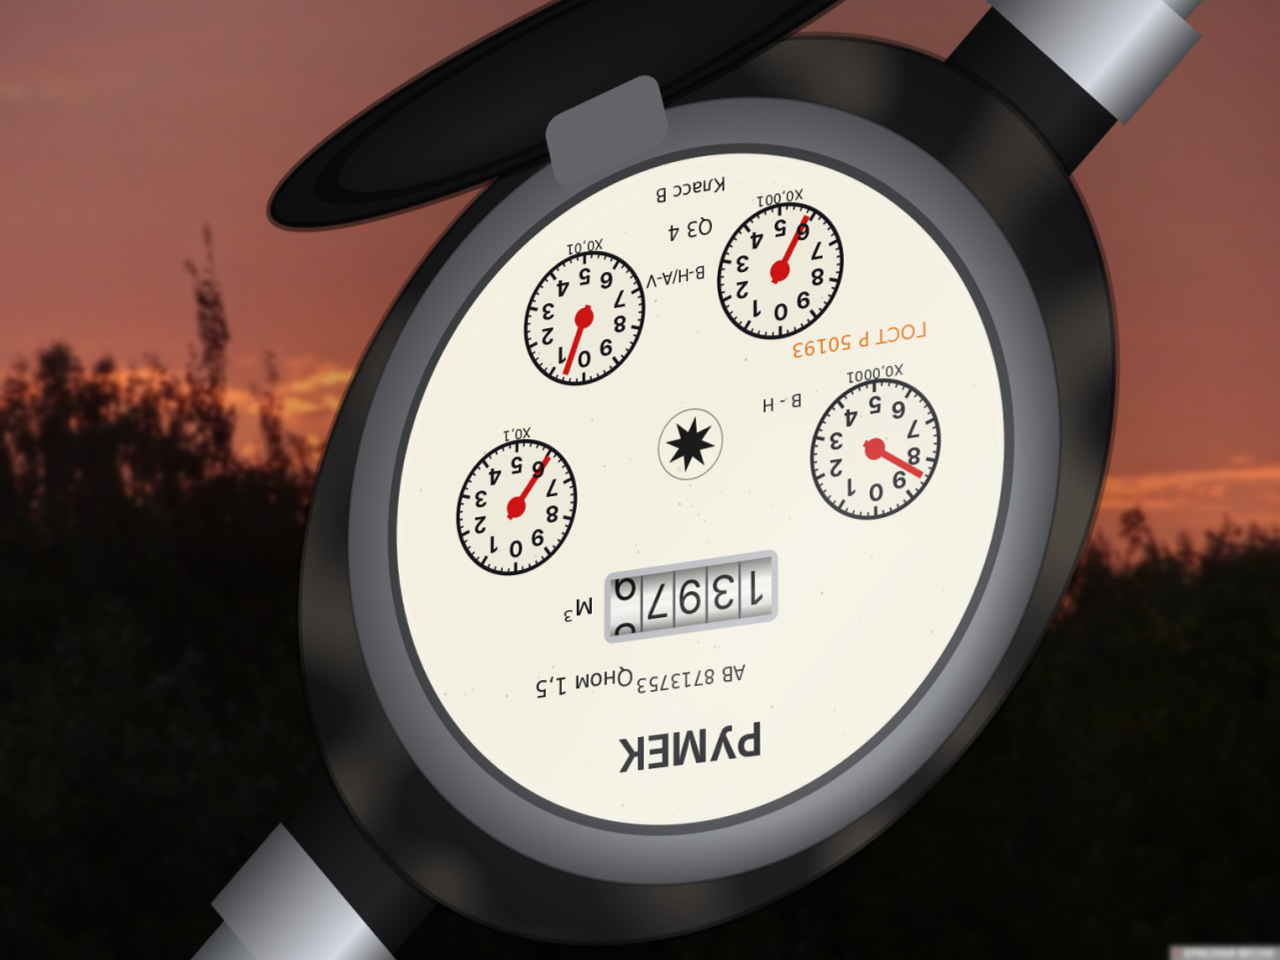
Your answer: 13978.6058 m³
